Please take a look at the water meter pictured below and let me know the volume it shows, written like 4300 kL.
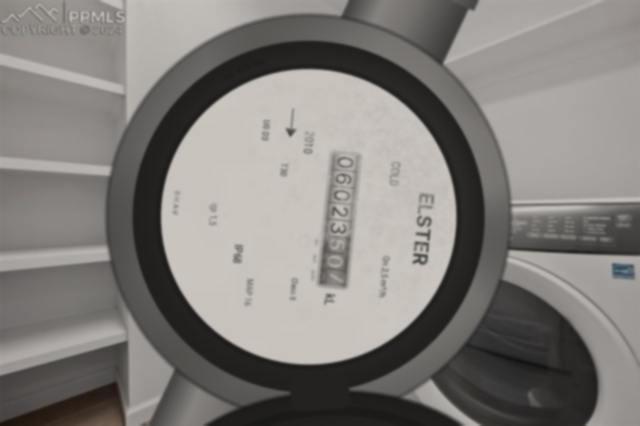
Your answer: 6023.507 kL
